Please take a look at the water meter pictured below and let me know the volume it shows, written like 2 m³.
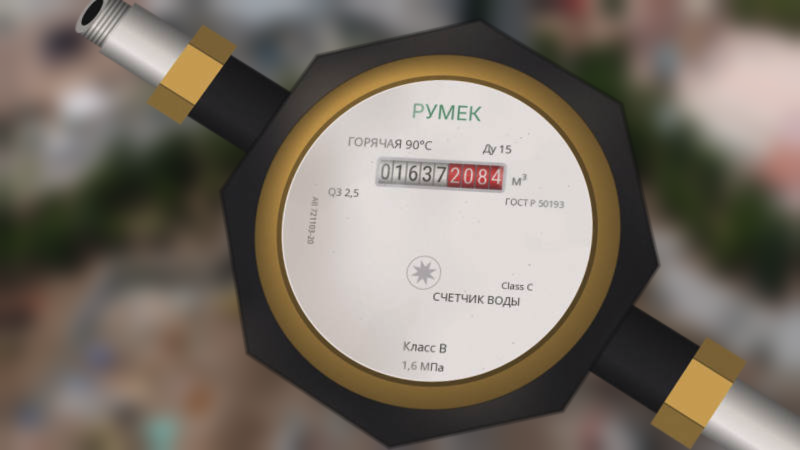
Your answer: 1637.2084 m³
